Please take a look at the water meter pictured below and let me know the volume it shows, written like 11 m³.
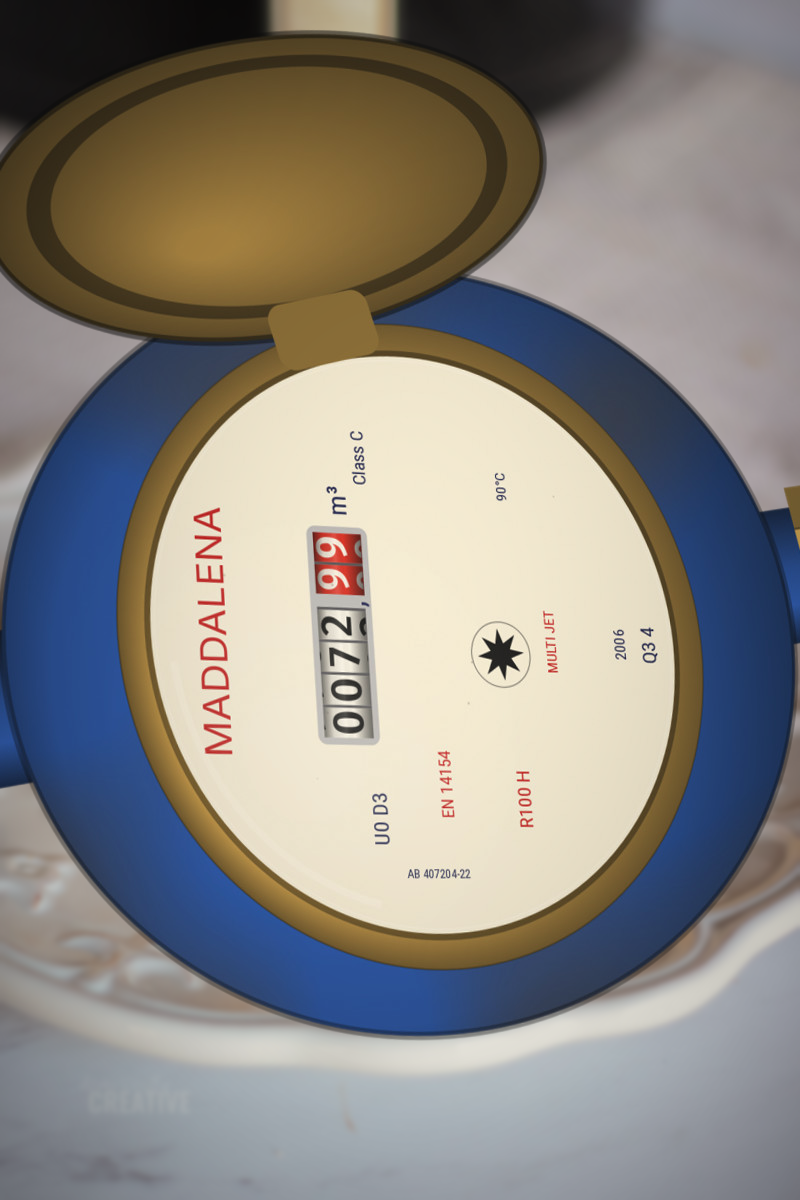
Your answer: 72.99 m³
